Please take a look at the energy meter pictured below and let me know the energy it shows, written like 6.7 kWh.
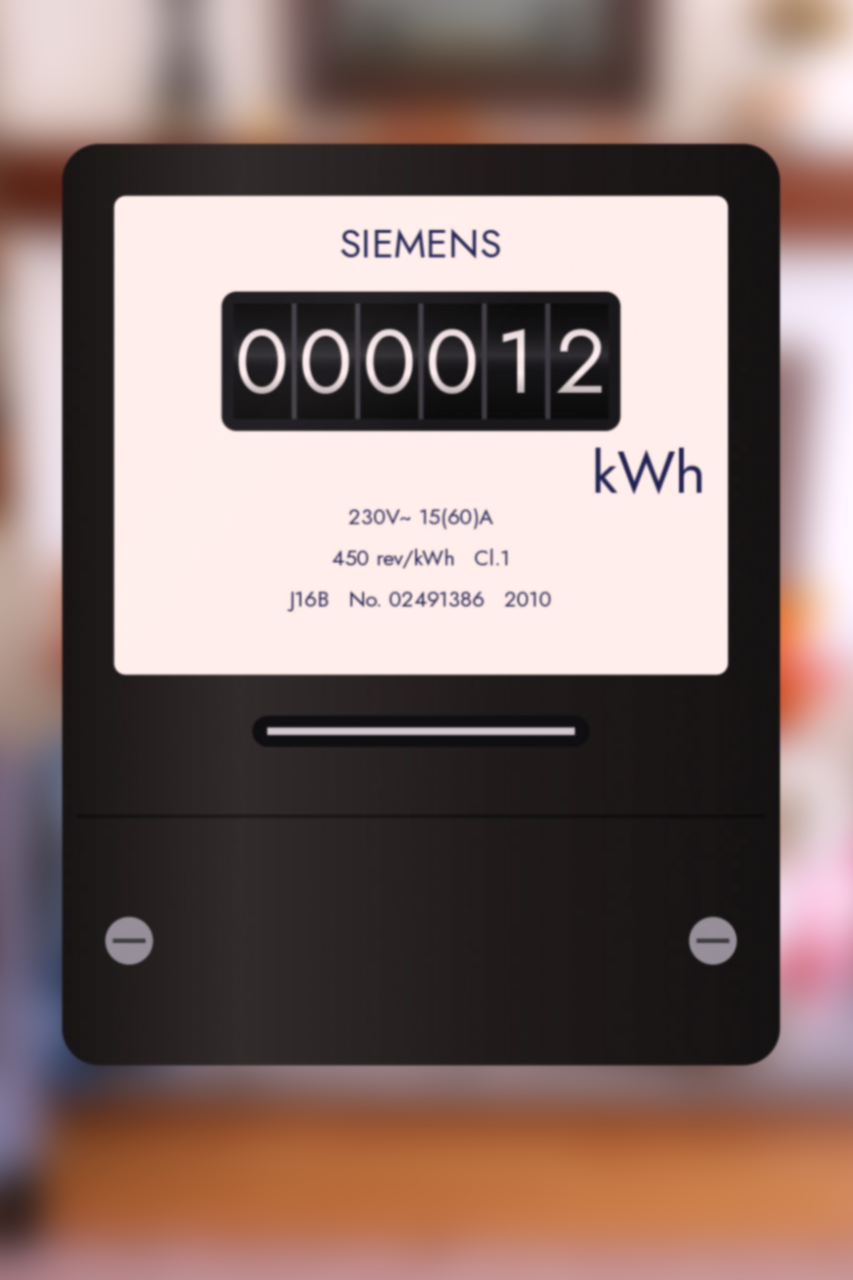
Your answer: 12 kWh
